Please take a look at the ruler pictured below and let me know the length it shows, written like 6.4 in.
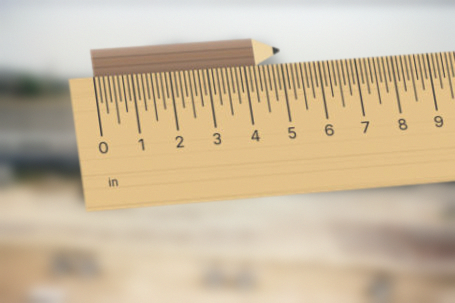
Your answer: 5 in
